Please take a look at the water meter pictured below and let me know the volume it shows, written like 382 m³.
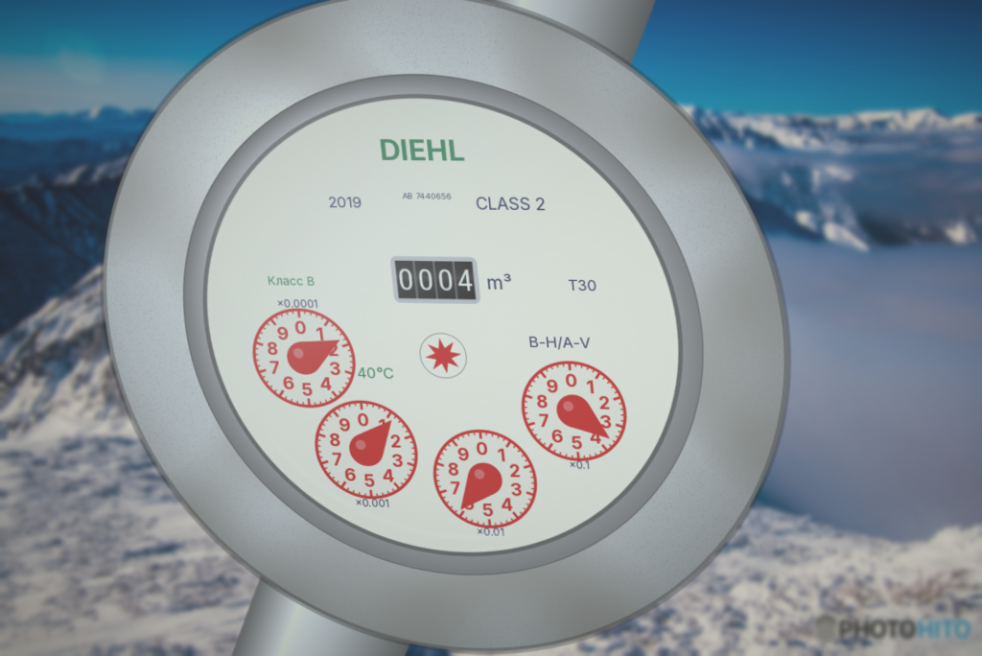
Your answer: 4.3611 m³
